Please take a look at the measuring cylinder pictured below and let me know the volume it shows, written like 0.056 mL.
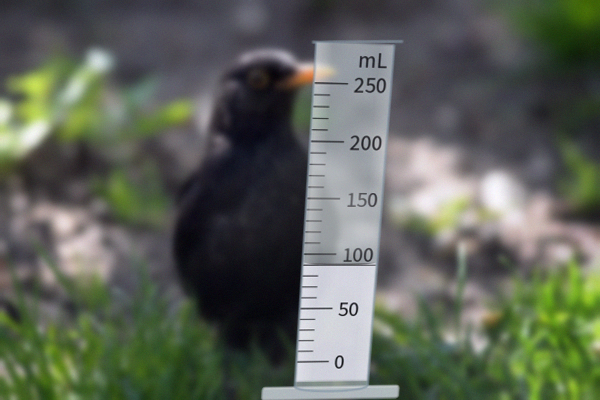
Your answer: 90 mL
